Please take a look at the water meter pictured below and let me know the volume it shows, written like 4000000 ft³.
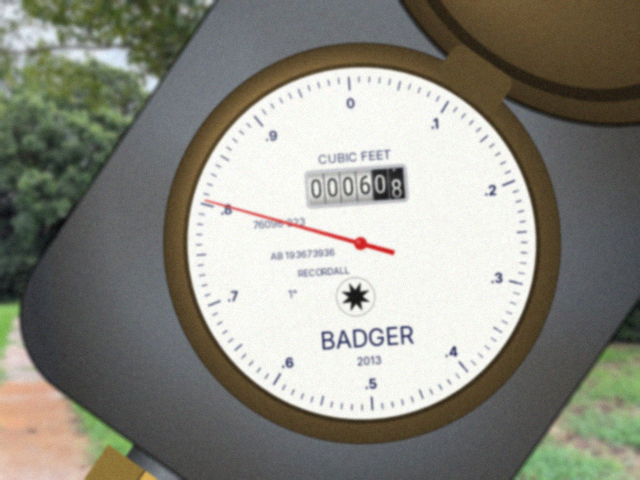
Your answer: 607.80 ft³
